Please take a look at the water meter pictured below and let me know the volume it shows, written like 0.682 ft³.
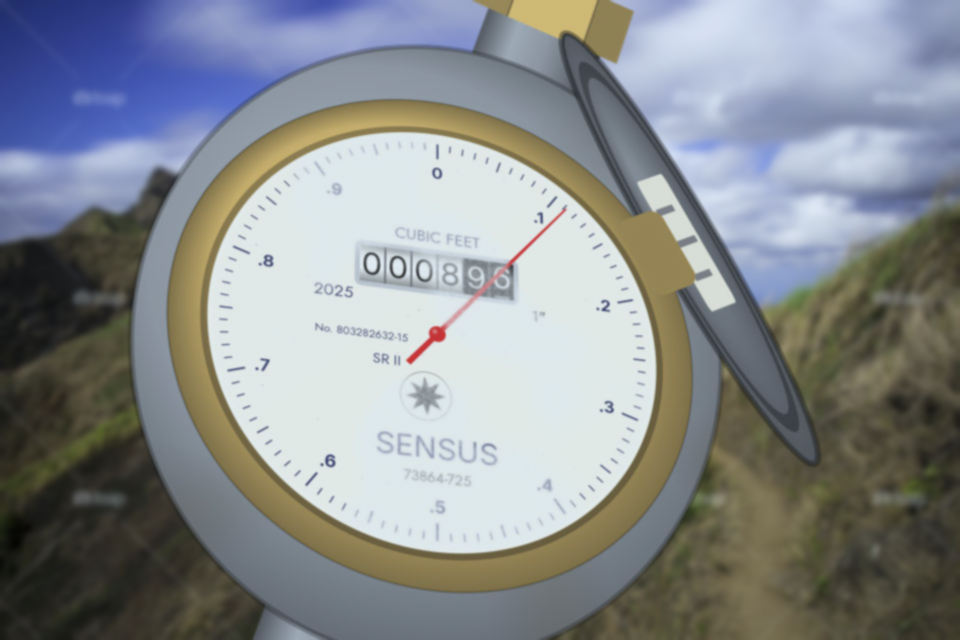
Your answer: 896.11 ft³
